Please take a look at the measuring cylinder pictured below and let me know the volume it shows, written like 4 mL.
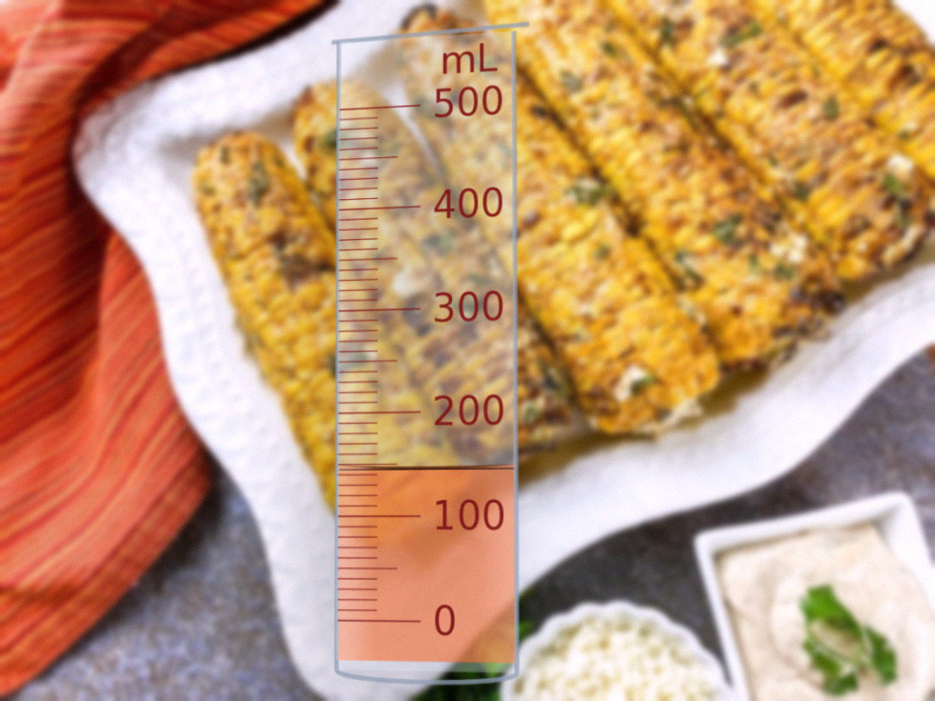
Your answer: 145 mL
